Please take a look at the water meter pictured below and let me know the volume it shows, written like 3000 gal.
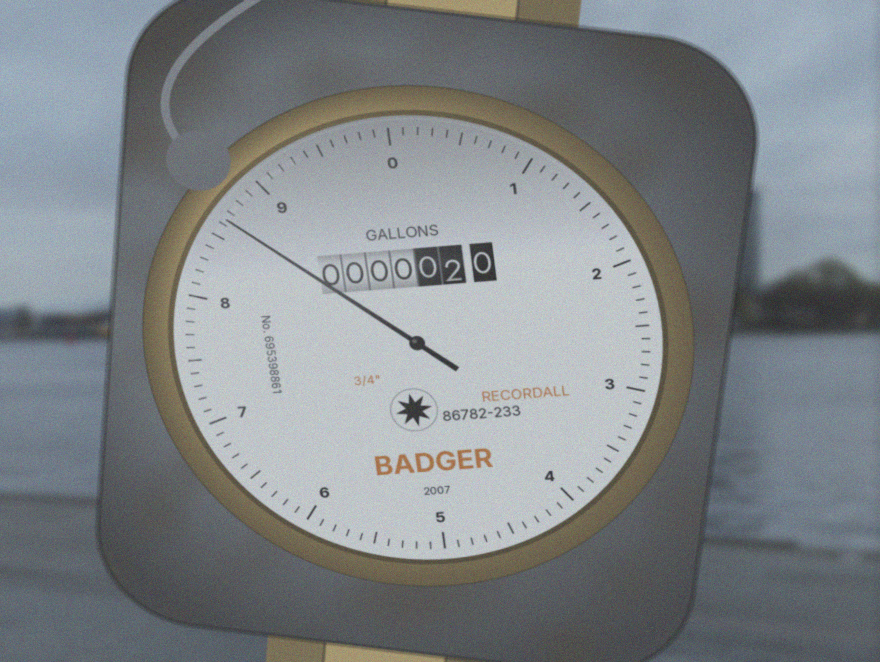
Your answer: 18.6 gal
